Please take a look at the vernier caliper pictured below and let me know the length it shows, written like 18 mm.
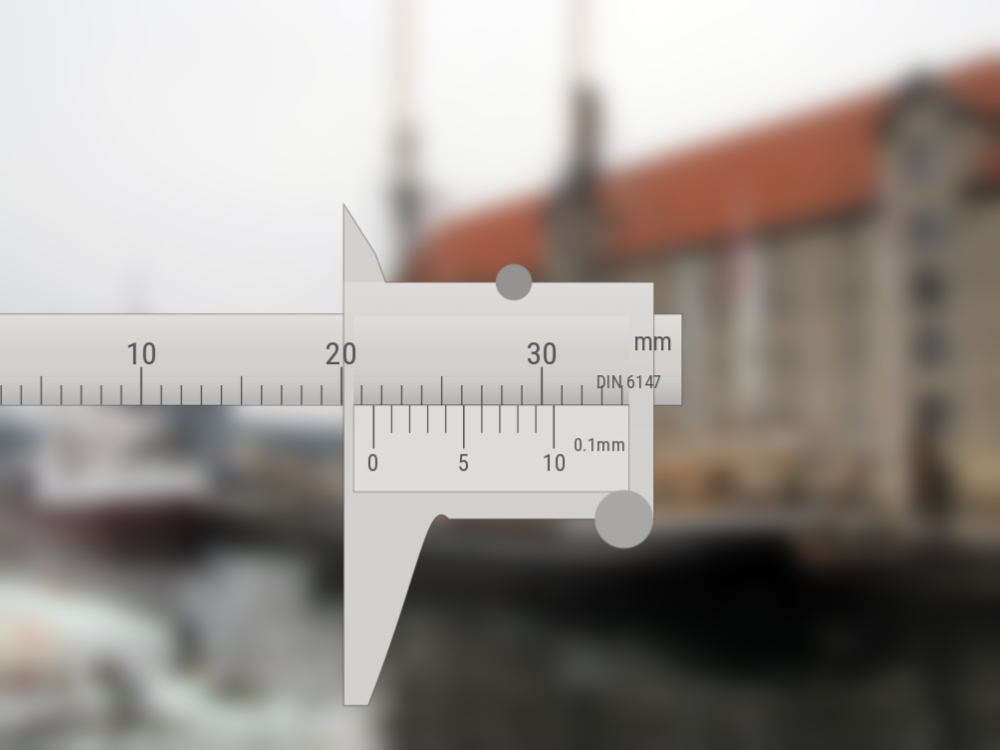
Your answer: 21.6 mm
